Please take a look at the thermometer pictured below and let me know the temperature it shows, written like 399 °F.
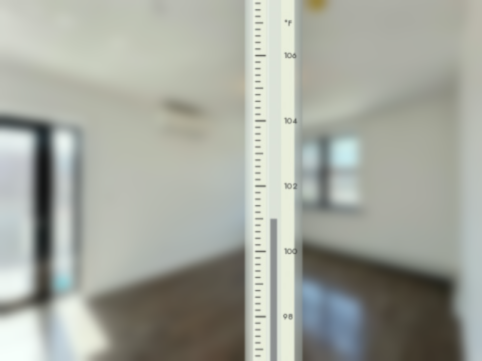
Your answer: 101 °F
